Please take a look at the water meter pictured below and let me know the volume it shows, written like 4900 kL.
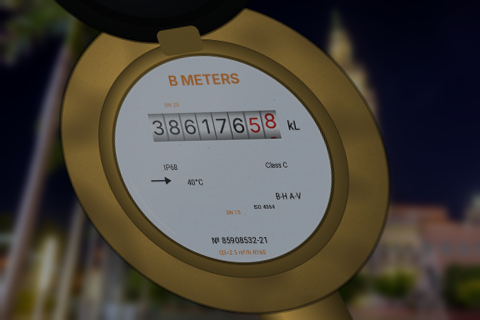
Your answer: 386176.58 kL
